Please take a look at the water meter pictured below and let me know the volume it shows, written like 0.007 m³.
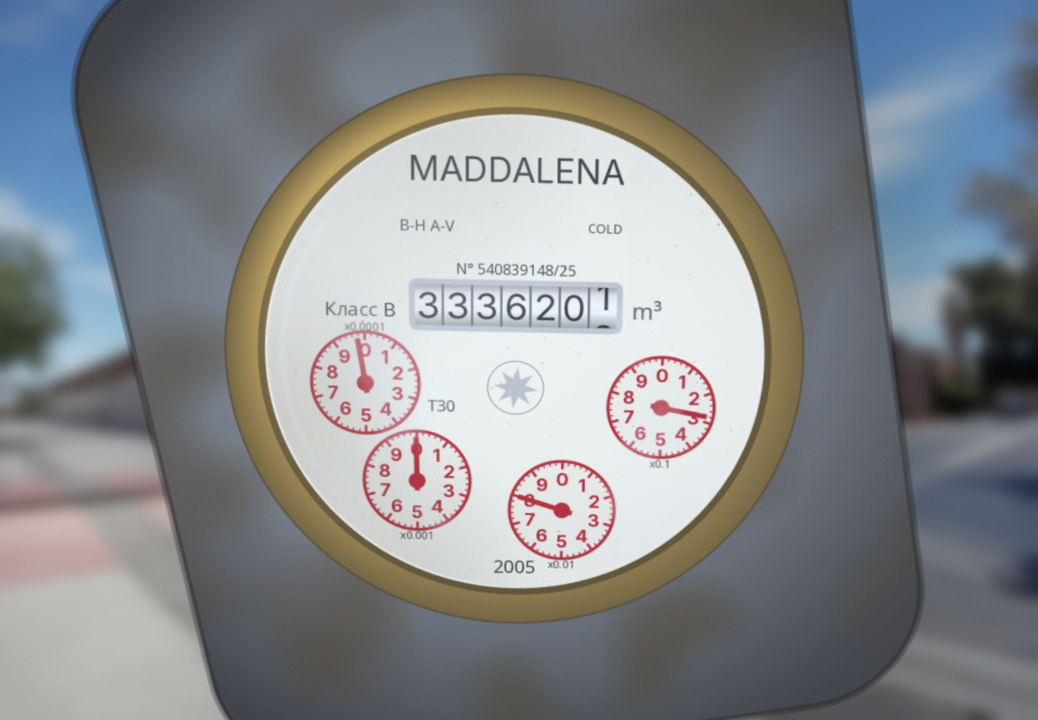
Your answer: 3336201.2799 m³
